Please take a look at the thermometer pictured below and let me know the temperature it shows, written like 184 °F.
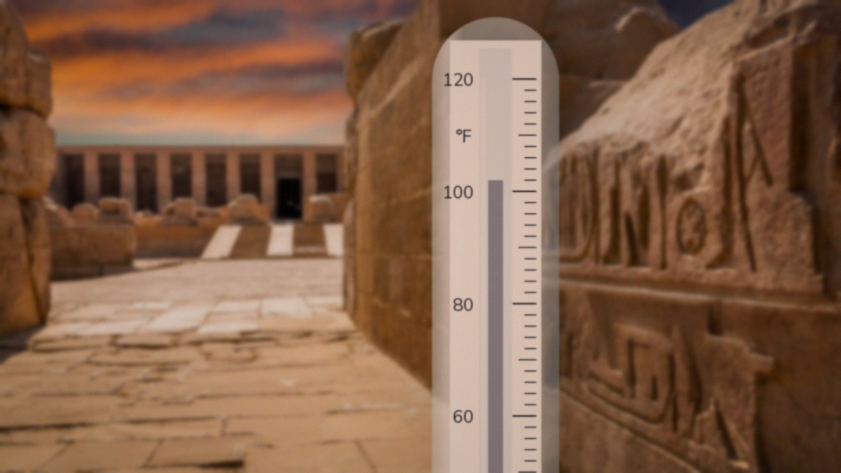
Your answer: 102 °F
